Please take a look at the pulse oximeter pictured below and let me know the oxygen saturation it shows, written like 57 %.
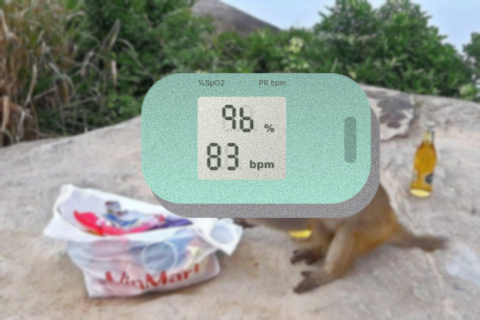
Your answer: 96 %
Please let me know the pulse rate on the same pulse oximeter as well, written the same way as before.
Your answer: 83 bpm
